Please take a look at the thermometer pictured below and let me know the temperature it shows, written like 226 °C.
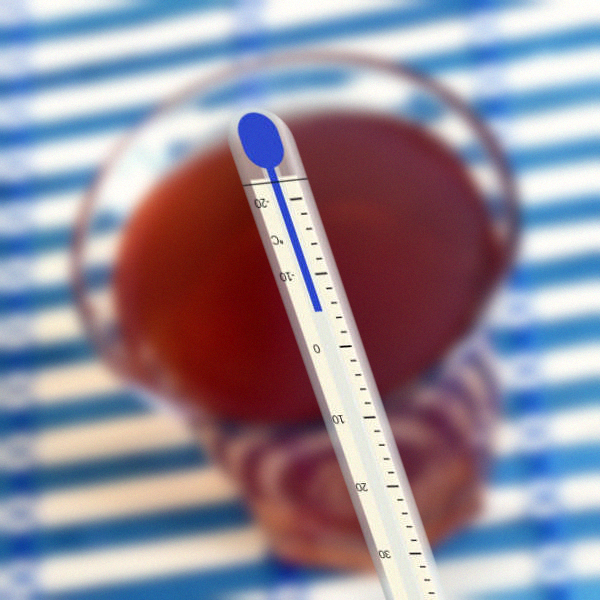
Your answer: -5 °C
